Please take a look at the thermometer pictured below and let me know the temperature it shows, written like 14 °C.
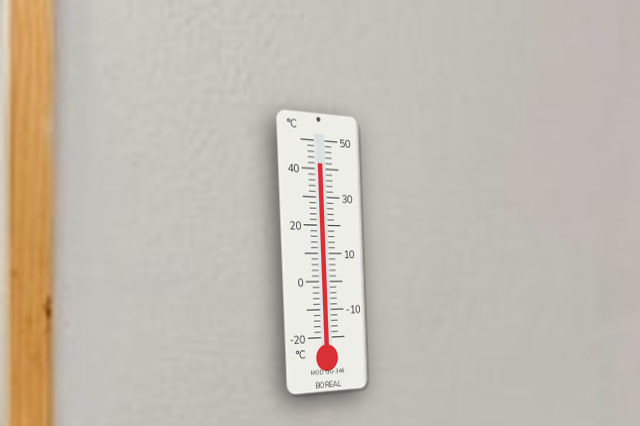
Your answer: 42 °C
